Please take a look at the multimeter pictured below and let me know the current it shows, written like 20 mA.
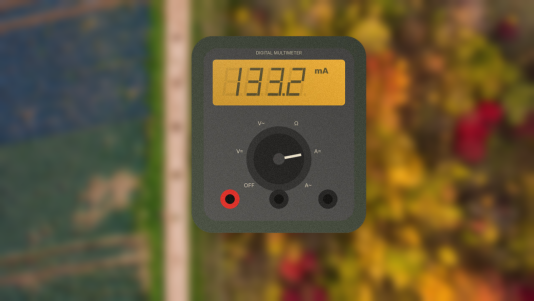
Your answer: 133.2 mA
